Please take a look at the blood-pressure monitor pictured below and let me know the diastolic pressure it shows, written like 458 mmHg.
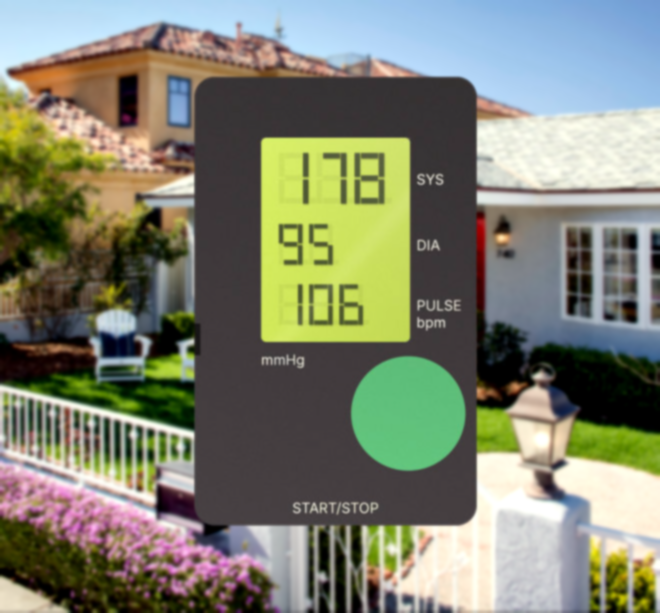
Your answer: 95 mmHg
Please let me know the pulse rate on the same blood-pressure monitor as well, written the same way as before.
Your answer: 106 bpm
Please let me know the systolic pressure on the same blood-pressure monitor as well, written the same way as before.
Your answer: 178 mmHg
